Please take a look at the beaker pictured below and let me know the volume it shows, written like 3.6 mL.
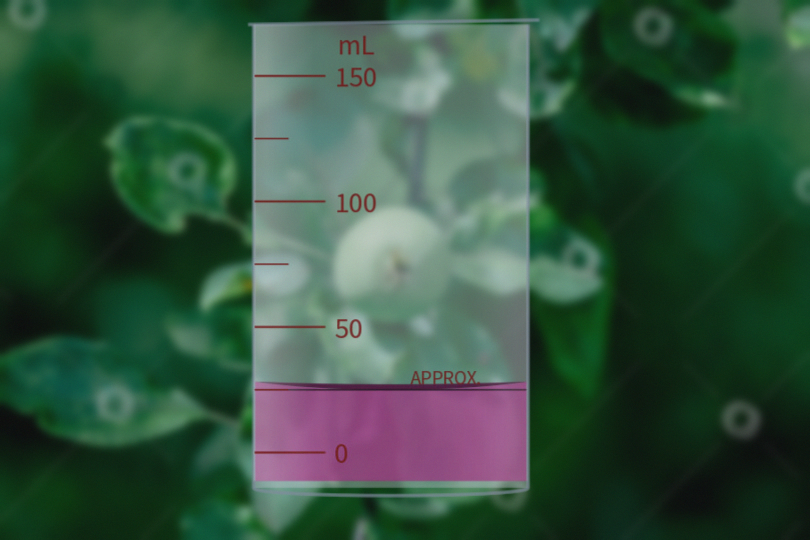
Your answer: 25 mL
